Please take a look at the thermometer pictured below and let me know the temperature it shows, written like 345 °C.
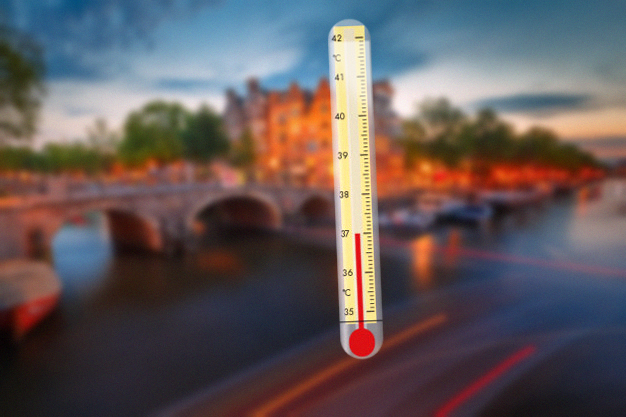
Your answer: 37 °C
